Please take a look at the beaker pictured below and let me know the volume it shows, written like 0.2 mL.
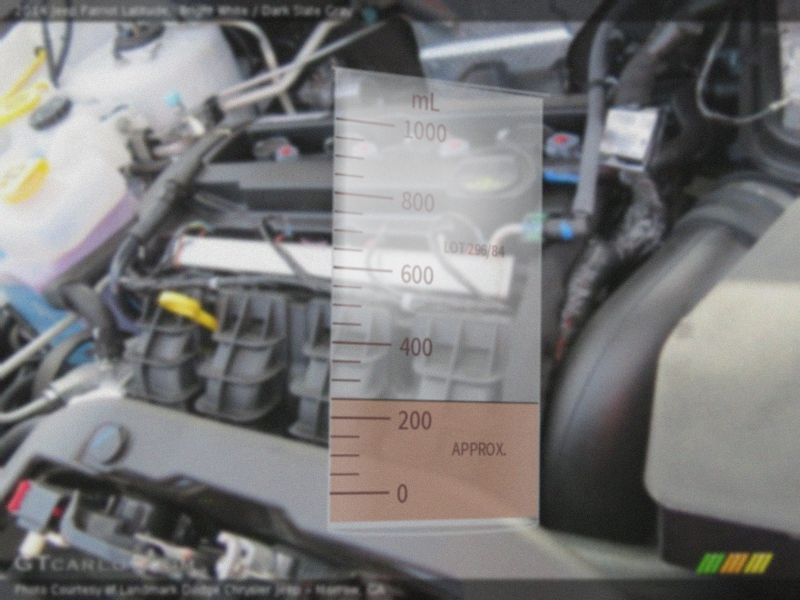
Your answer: 250 mL
